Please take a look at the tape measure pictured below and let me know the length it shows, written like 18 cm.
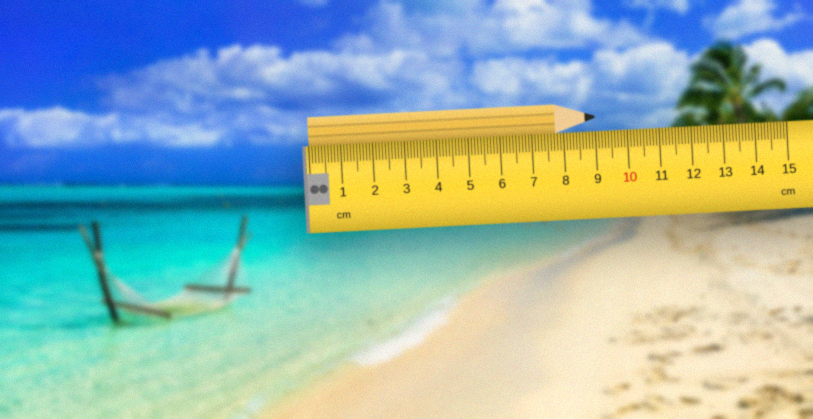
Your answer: 9 cm
